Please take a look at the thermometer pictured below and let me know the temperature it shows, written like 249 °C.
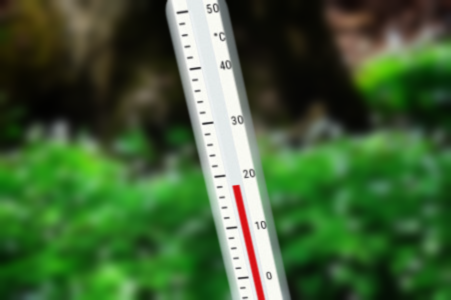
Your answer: 18 °C
